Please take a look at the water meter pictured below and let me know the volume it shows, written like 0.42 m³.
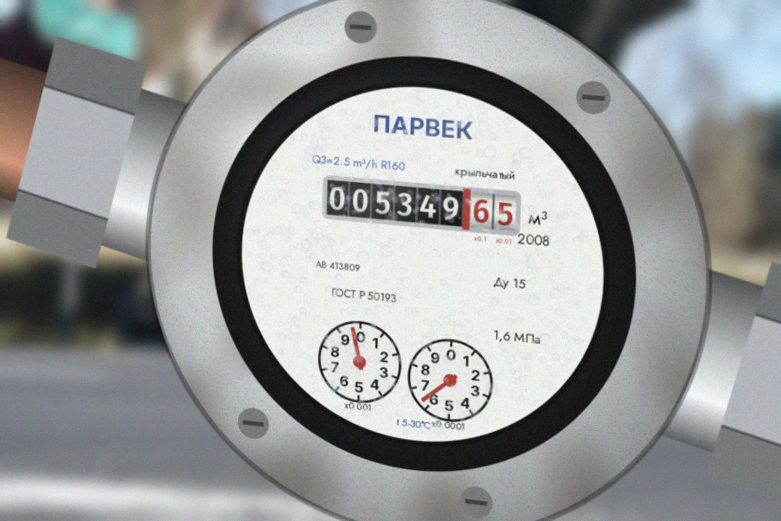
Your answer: 5349.6496 m³
